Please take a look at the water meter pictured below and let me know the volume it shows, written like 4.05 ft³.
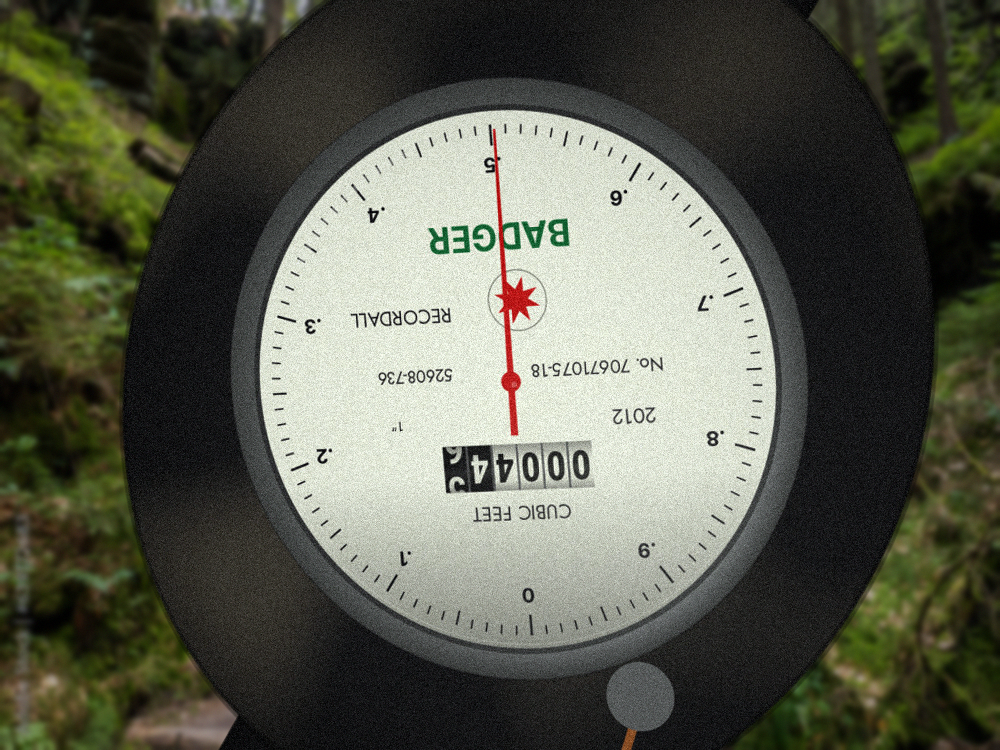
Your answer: 445.50 ft³
